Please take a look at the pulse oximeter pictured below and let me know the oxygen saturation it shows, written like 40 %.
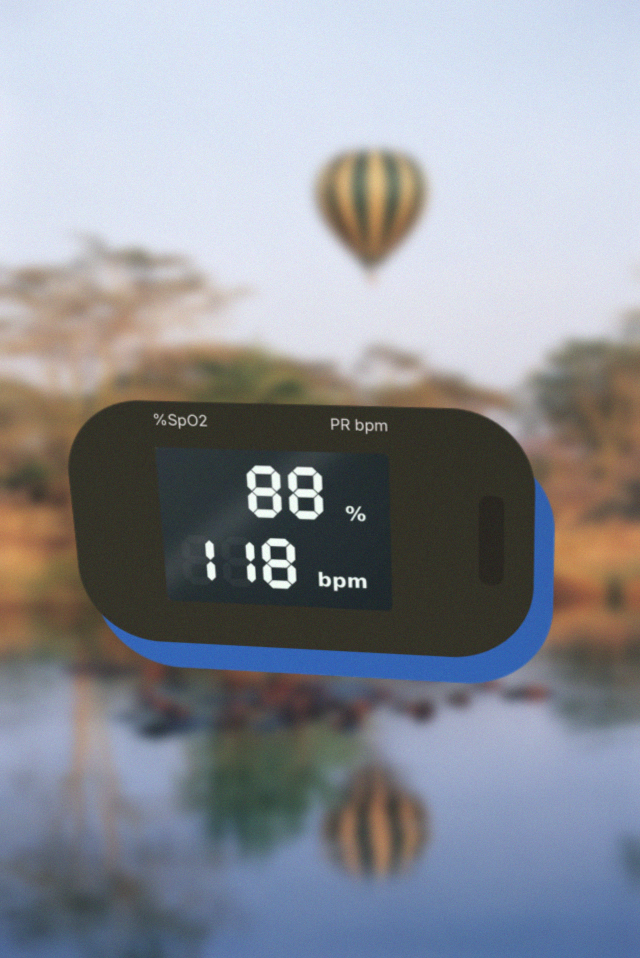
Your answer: 88 %
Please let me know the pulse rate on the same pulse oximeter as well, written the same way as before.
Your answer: 118 bpm
